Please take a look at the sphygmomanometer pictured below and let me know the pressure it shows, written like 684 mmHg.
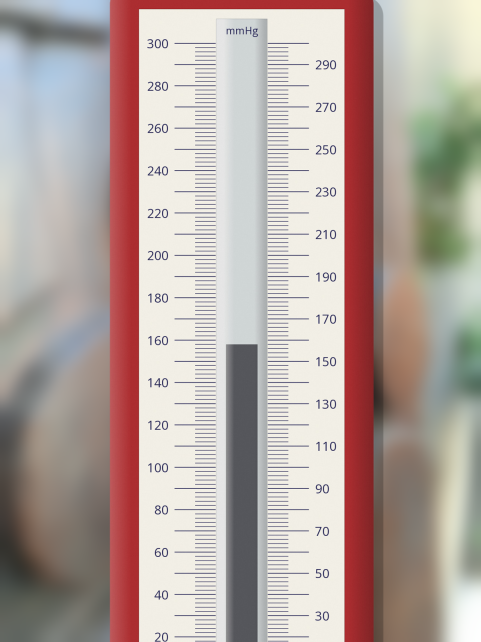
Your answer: 158 mmHg
